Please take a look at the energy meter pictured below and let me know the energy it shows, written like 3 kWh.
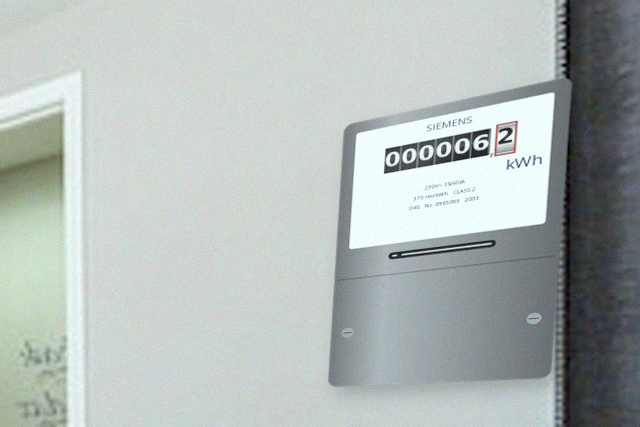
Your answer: 6.2 kWh
